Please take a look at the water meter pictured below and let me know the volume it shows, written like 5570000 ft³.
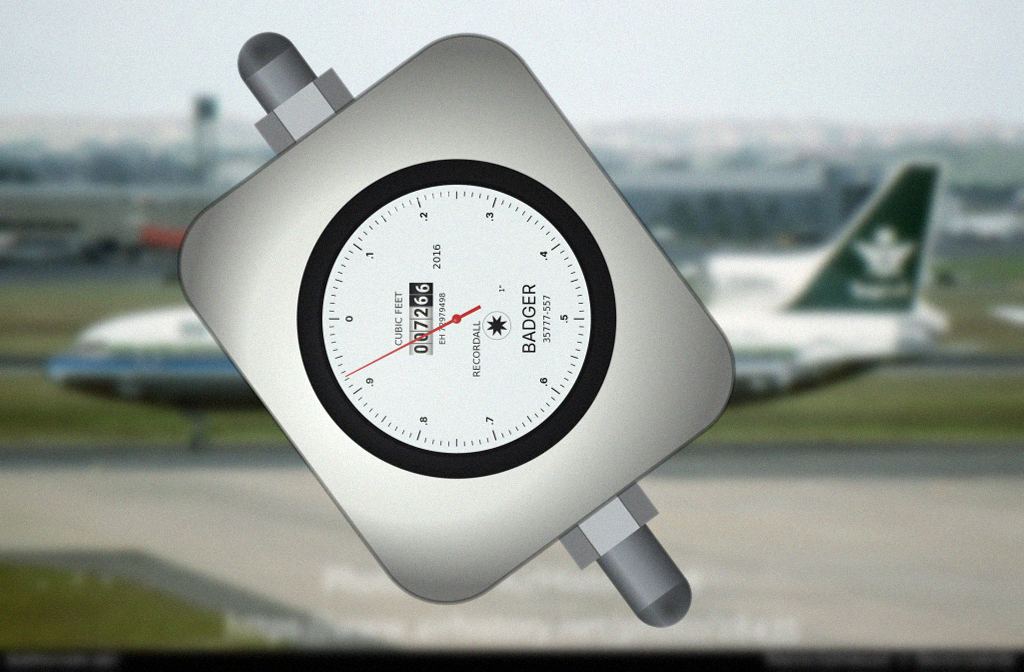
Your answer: 7265.92 ft³
